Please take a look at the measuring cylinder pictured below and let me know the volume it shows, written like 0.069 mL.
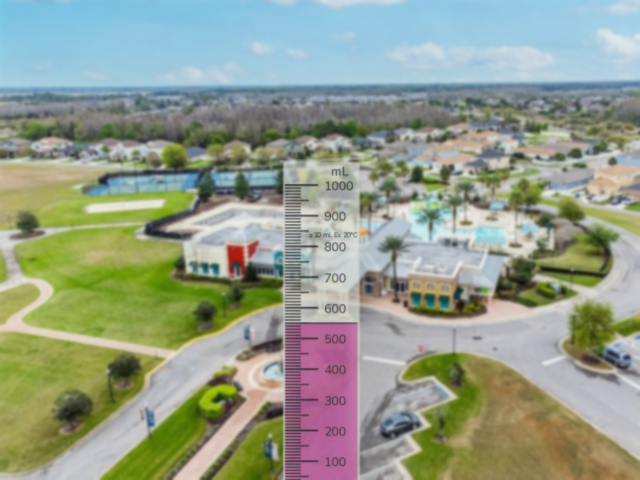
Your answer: 550 mL
